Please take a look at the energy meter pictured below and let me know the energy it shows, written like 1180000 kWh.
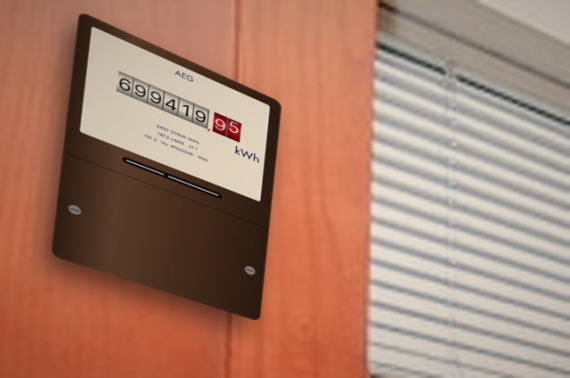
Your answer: 699419.95 kWh
